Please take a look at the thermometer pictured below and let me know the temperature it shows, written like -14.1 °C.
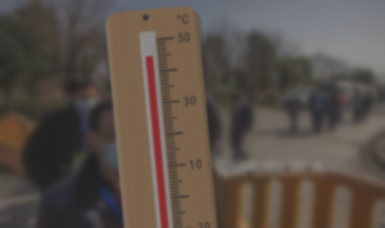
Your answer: 45 °C
